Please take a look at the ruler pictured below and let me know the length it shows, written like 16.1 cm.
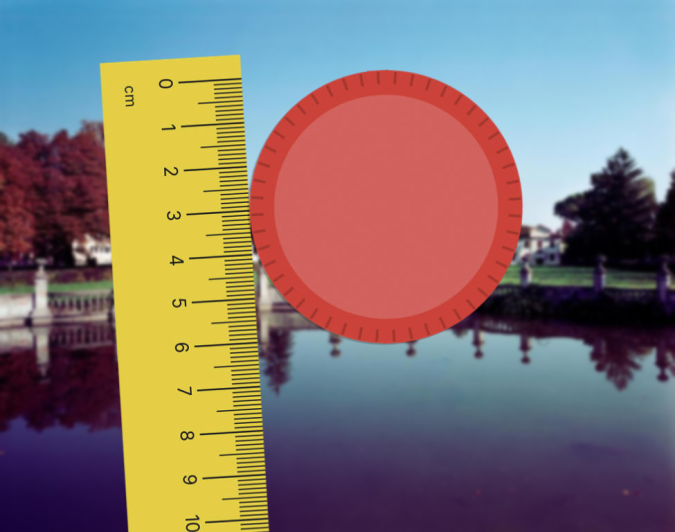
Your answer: 6.2 cm
